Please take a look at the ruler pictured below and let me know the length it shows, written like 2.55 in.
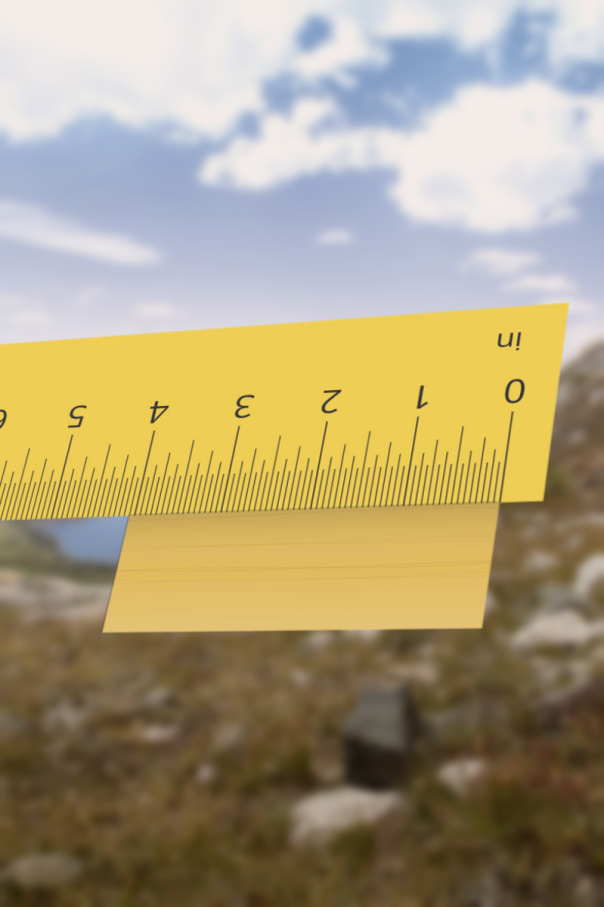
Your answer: 4.0625 in
